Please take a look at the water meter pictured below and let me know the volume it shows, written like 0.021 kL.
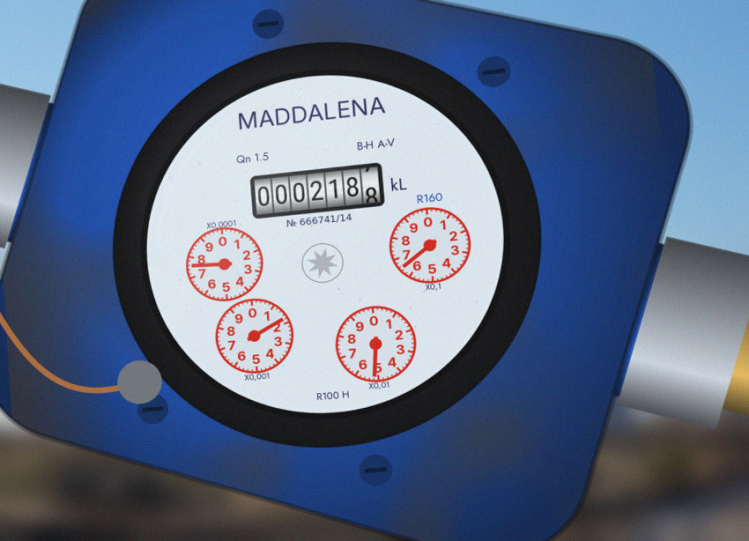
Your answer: 2187.6517 kL
